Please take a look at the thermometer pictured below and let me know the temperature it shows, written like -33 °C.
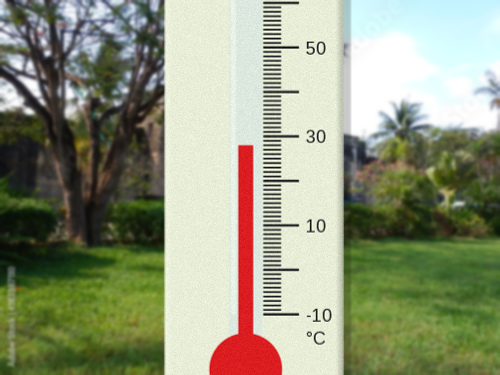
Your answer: 28 °C
